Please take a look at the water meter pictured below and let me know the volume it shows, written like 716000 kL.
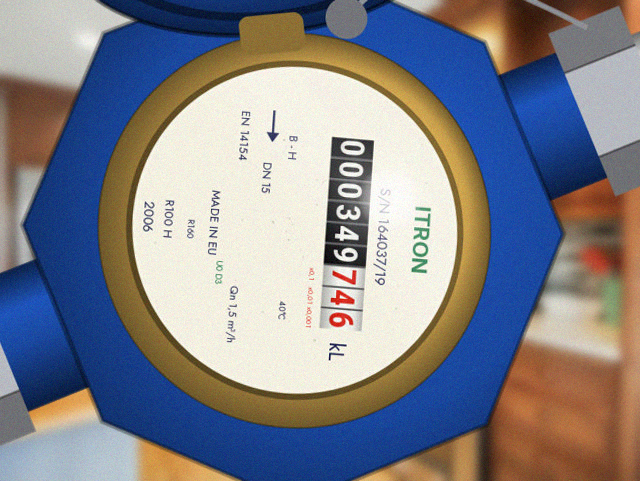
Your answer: 349.746 kL
